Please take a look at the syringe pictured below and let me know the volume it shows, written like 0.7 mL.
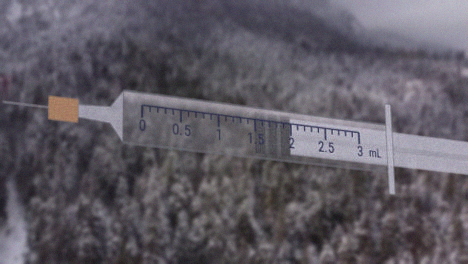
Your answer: 1.5 mL
